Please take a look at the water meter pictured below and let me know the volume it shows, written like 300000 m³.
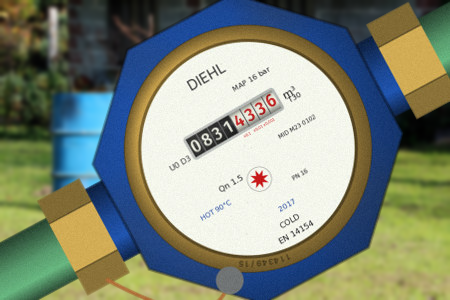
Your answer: 831.4336 m³
